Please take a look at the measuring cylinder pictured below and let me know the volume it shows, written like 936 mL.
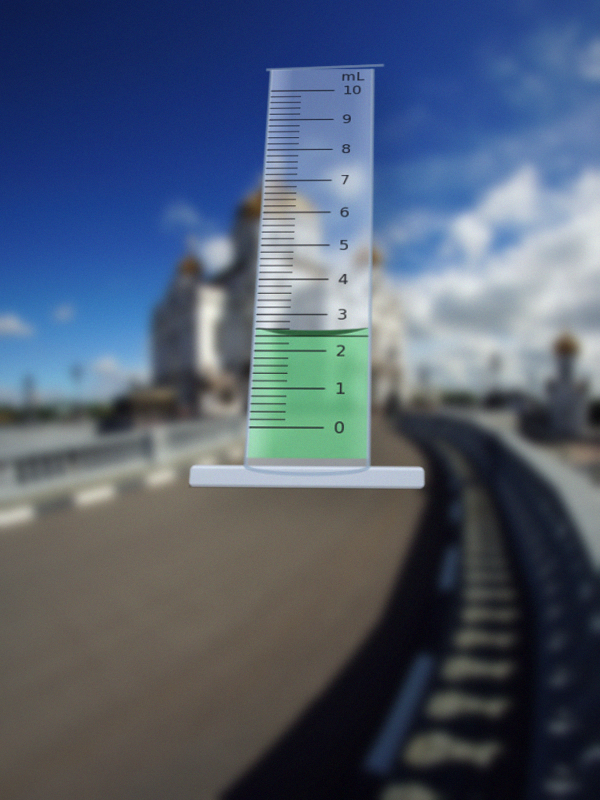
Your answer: 2.4 mL
